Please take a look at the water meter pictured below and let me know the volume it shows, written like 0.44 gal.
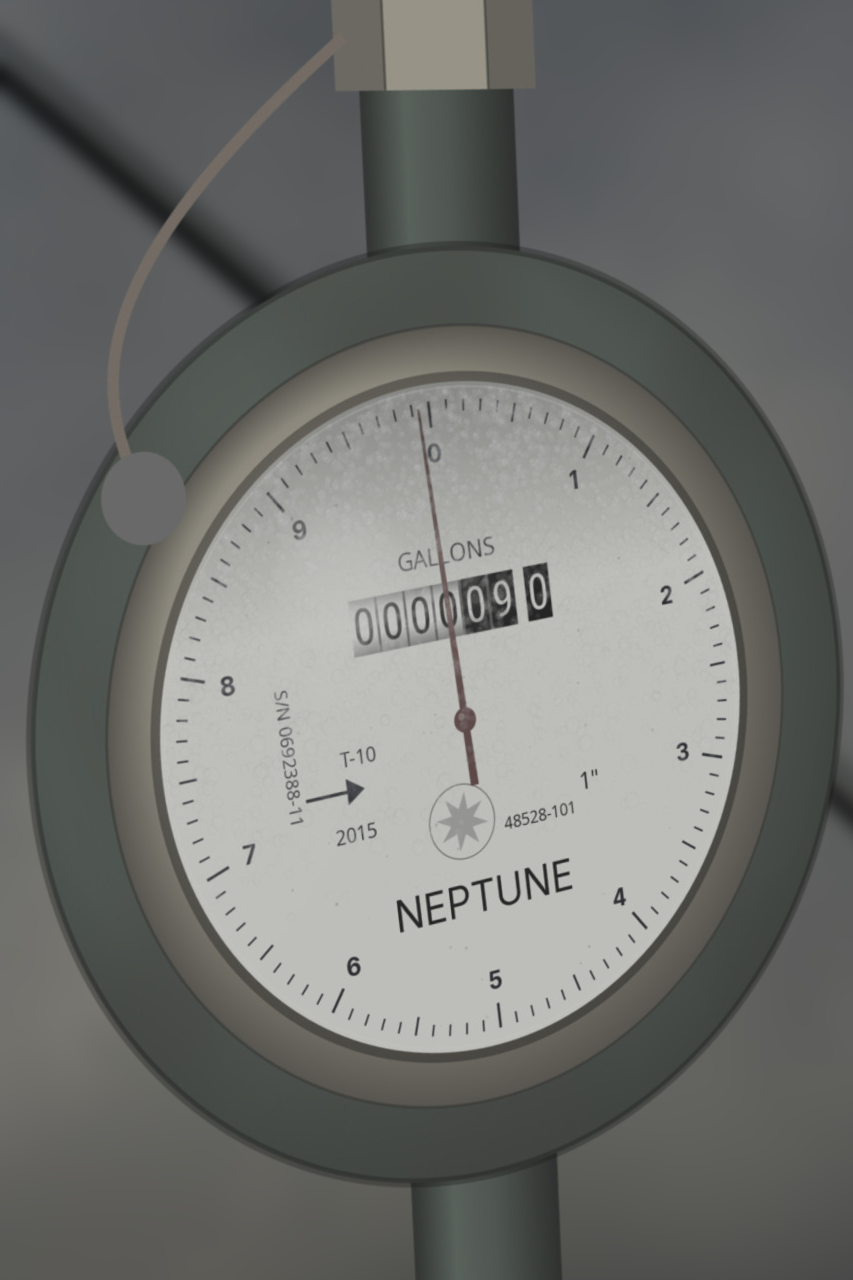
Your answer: 89.9 gal
